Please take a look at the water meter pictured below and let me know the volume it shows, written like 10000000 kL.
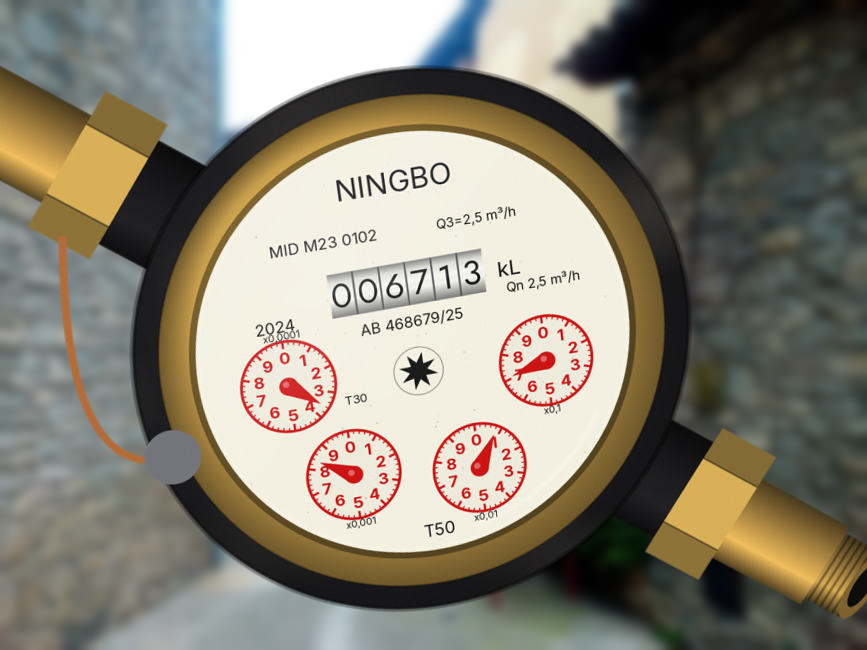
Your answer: 6713.7083 kL
